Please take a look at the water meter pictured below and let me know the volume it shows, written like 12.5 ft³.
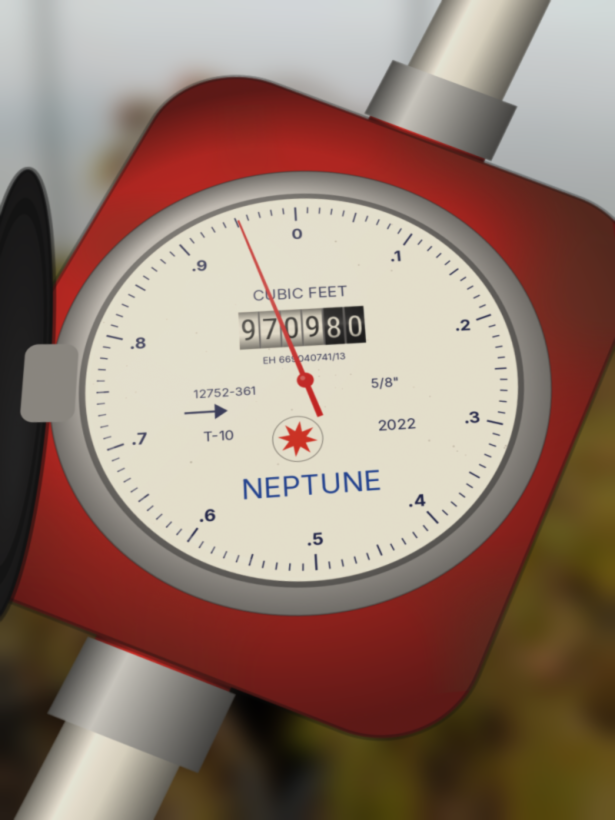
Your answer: 970979.95 ft³
